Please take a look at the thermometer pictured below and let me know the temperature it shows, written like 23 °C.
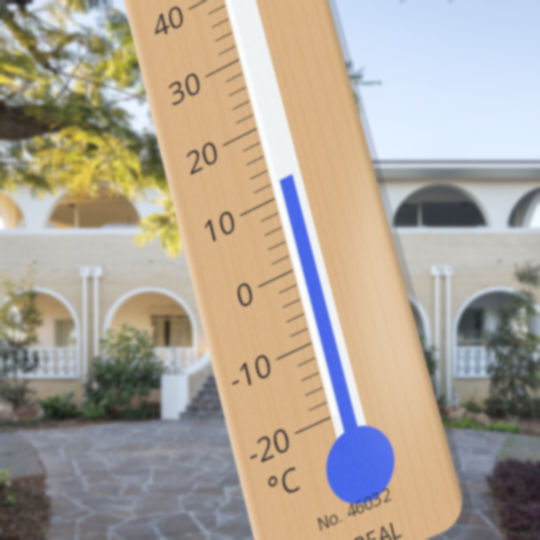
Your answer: 12 °C
